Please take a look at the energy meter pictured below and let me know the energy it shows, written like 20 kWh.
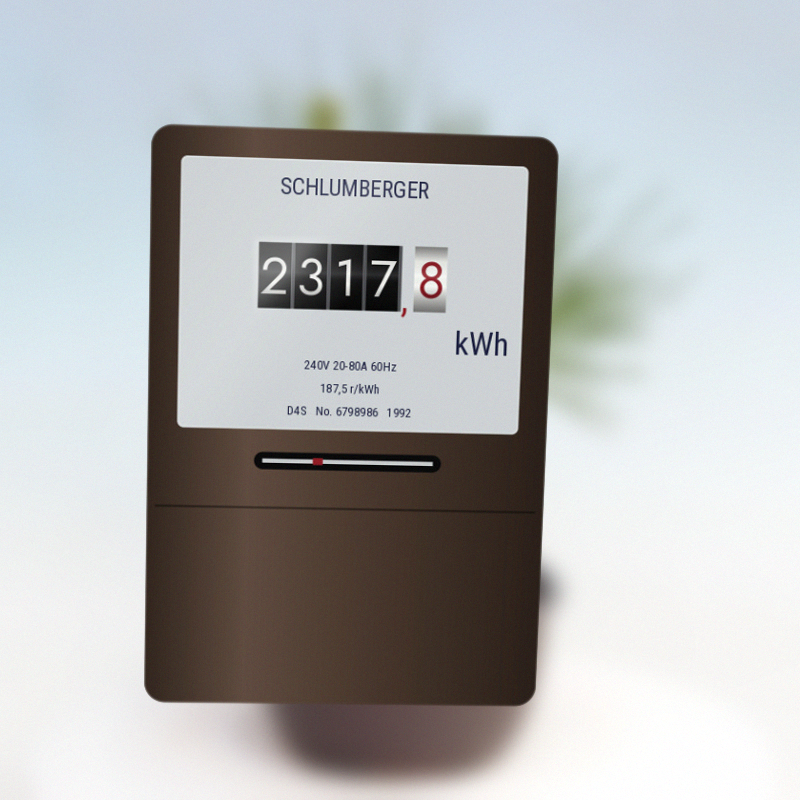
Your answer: 2317.8 kWh
